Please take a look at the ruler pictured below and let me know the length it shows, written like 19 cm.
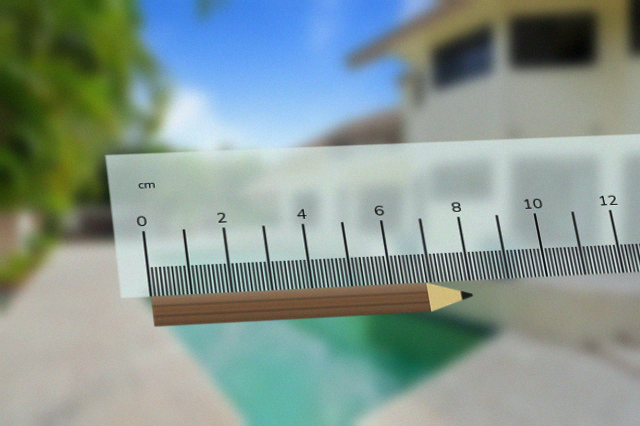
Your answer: 8 cm
